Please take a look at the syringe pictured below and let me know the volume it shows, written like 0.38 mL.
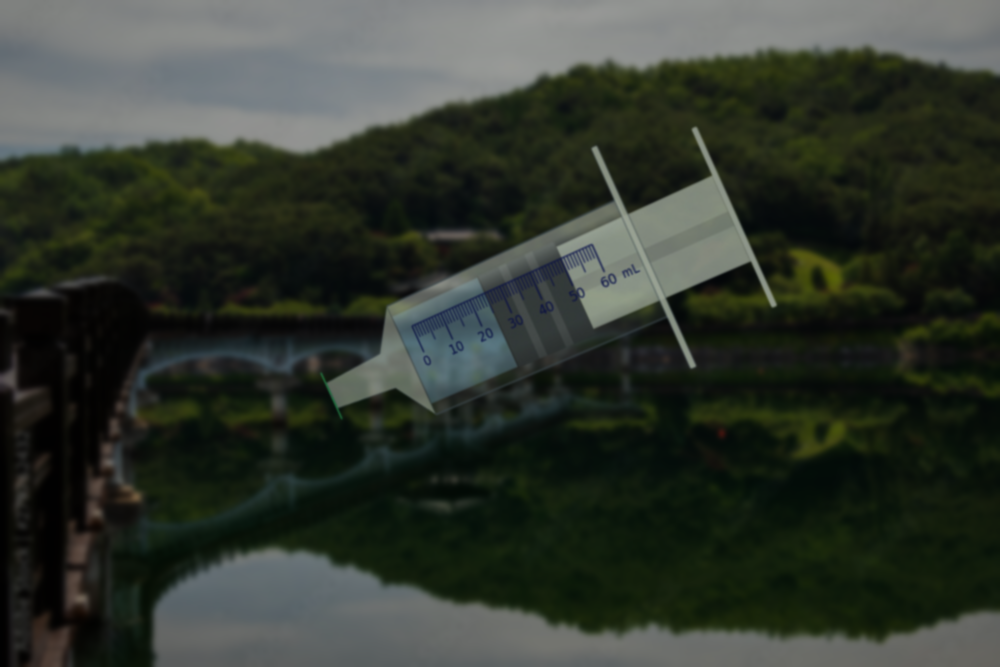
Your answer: 25 mL
